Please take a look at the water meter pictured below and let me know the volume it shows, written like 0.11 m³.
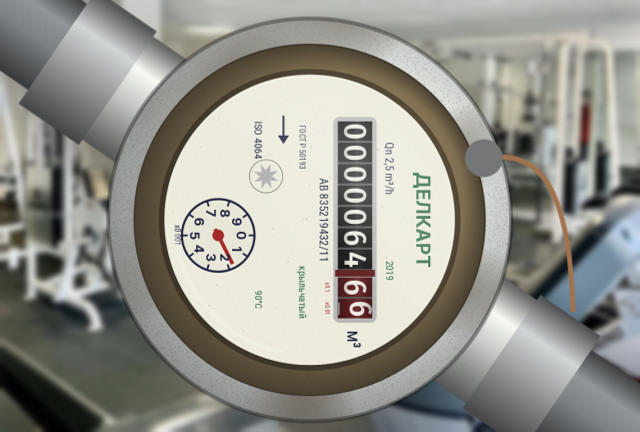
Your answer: 64.661 m³
